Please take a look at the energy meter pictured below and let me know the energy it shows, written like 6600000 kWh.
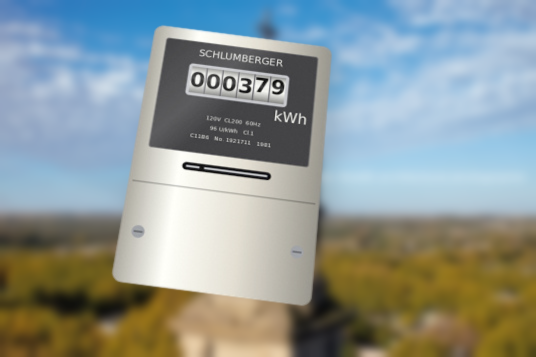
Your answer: 379 kWh
